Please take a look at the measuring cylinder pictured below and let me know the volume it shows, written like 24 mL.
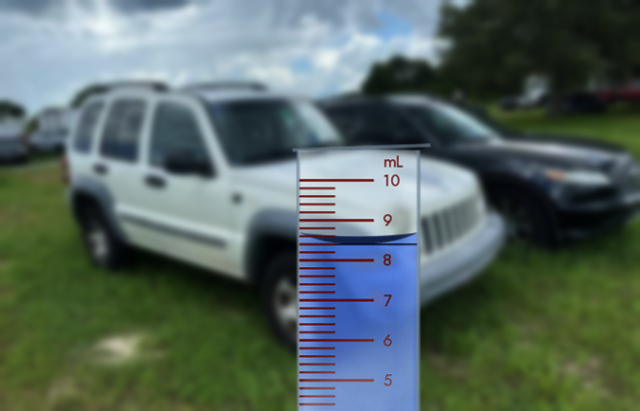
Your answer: 8.4 mL
